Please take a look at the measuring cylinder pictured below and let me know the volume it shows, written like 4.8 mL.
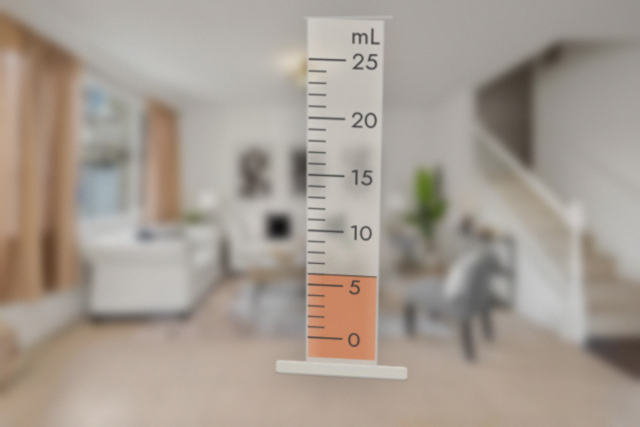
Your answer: 6 mL
